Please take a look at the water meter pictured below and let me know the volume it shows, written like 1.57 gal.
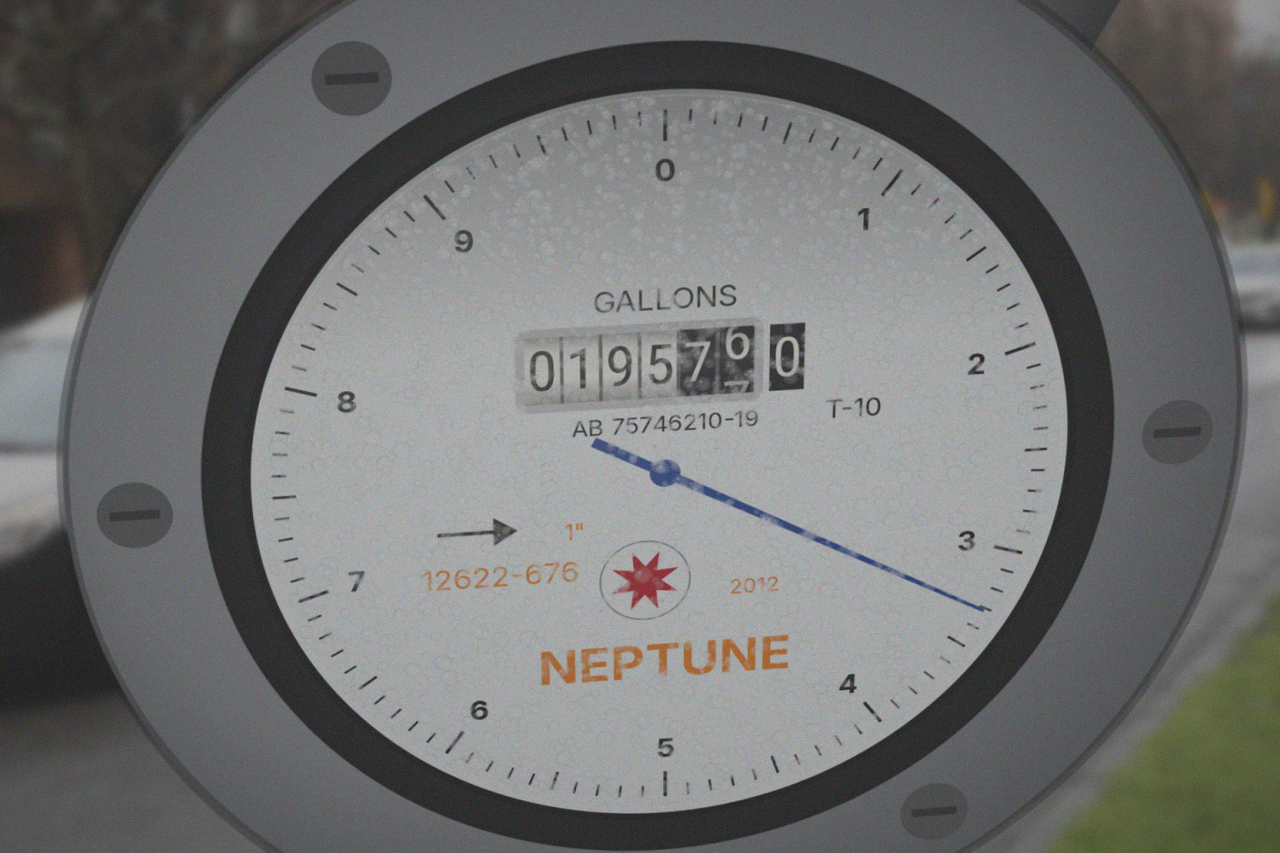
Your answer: 195763.3 gal
